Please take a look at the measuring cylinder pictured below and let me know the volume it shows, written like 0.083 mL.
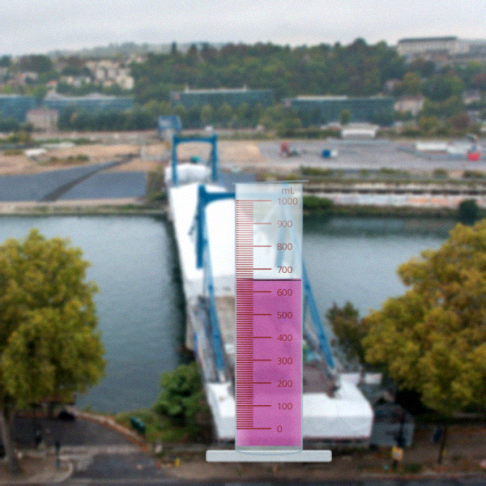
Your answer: 650 mL
